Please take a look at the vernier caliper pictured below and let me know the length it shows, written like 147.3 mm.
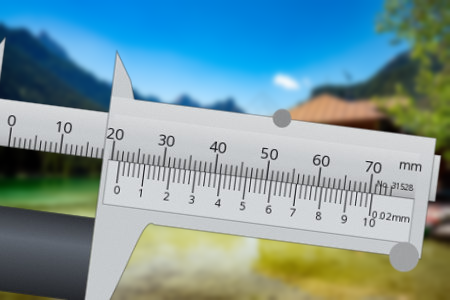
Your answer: 21.5 mm
